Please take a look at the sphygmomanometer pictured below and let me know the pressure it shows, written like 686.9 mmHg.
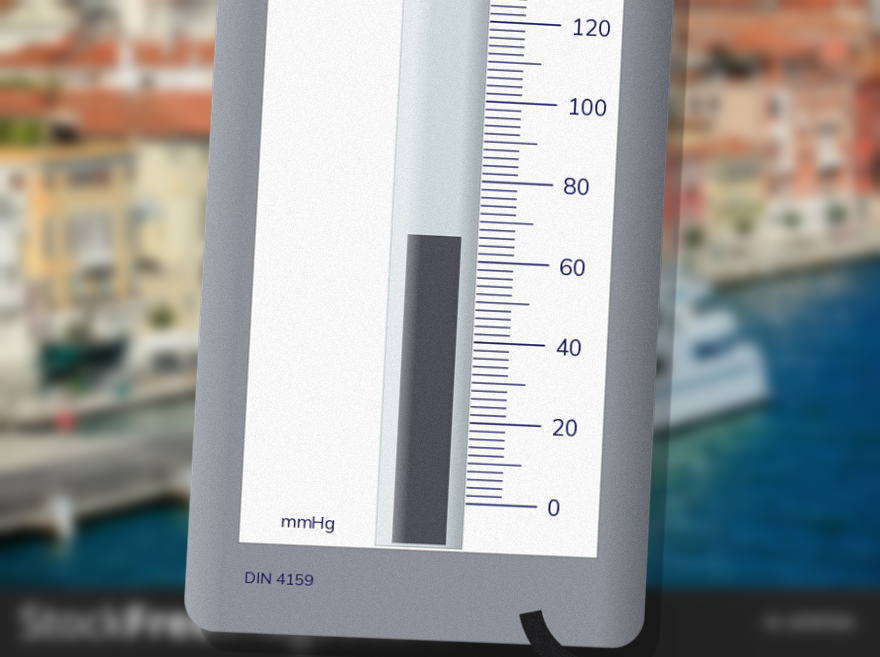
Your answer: 66 mmHg
